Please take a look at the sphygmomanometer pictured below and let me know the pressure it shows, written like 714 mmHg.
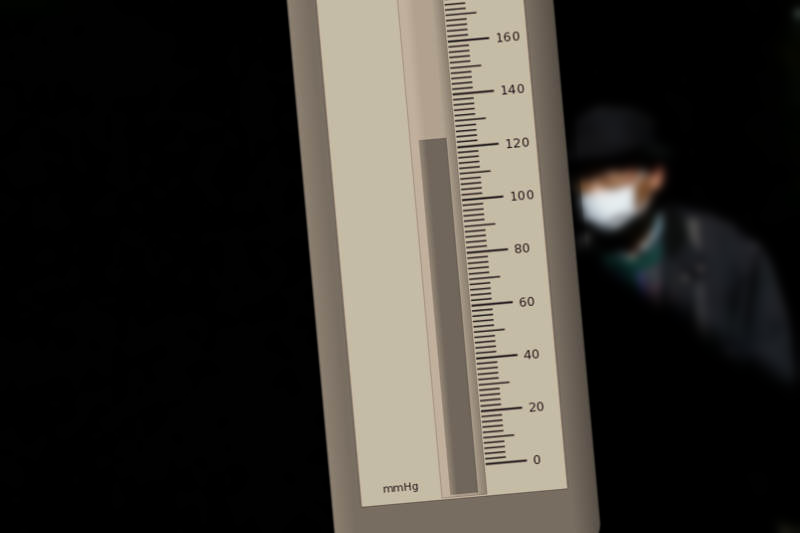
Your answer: 124 mmHg
